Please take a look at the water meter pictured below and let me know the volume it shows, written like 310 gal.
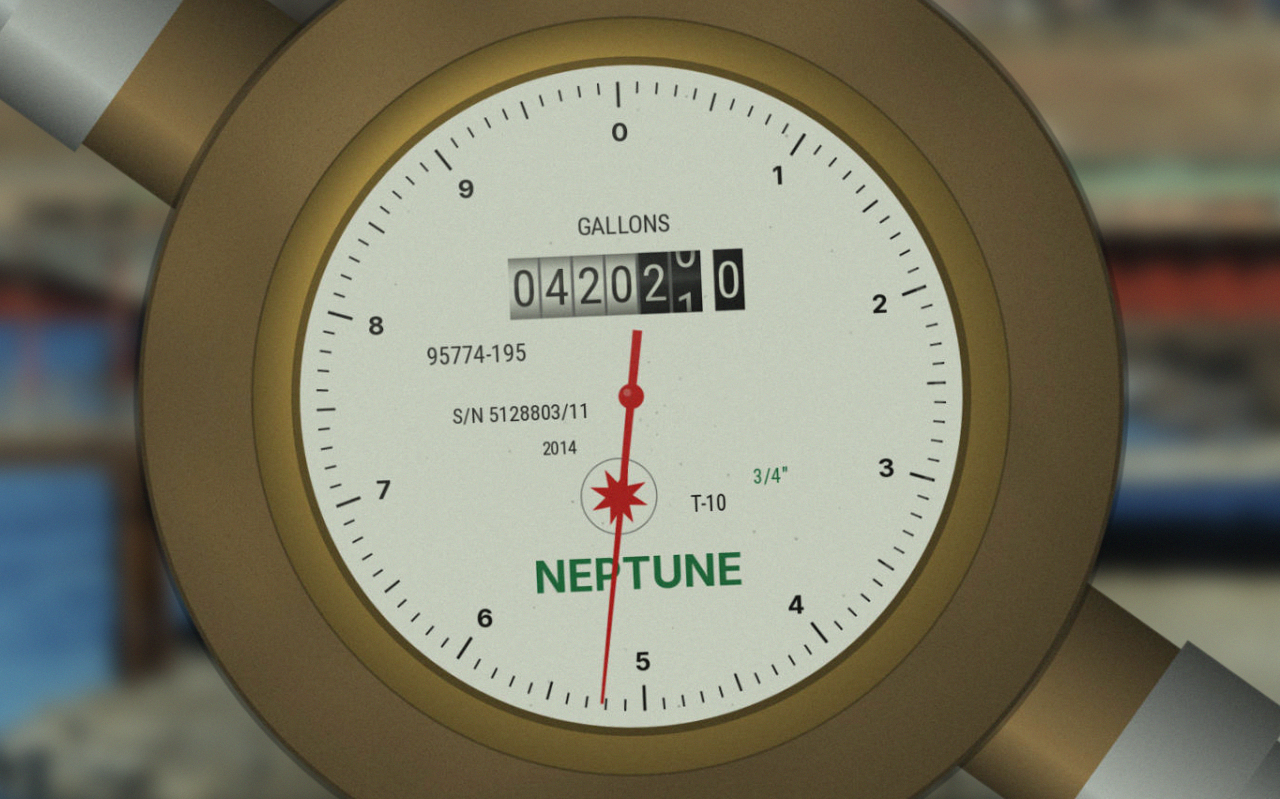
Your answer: 420205.2 gal
